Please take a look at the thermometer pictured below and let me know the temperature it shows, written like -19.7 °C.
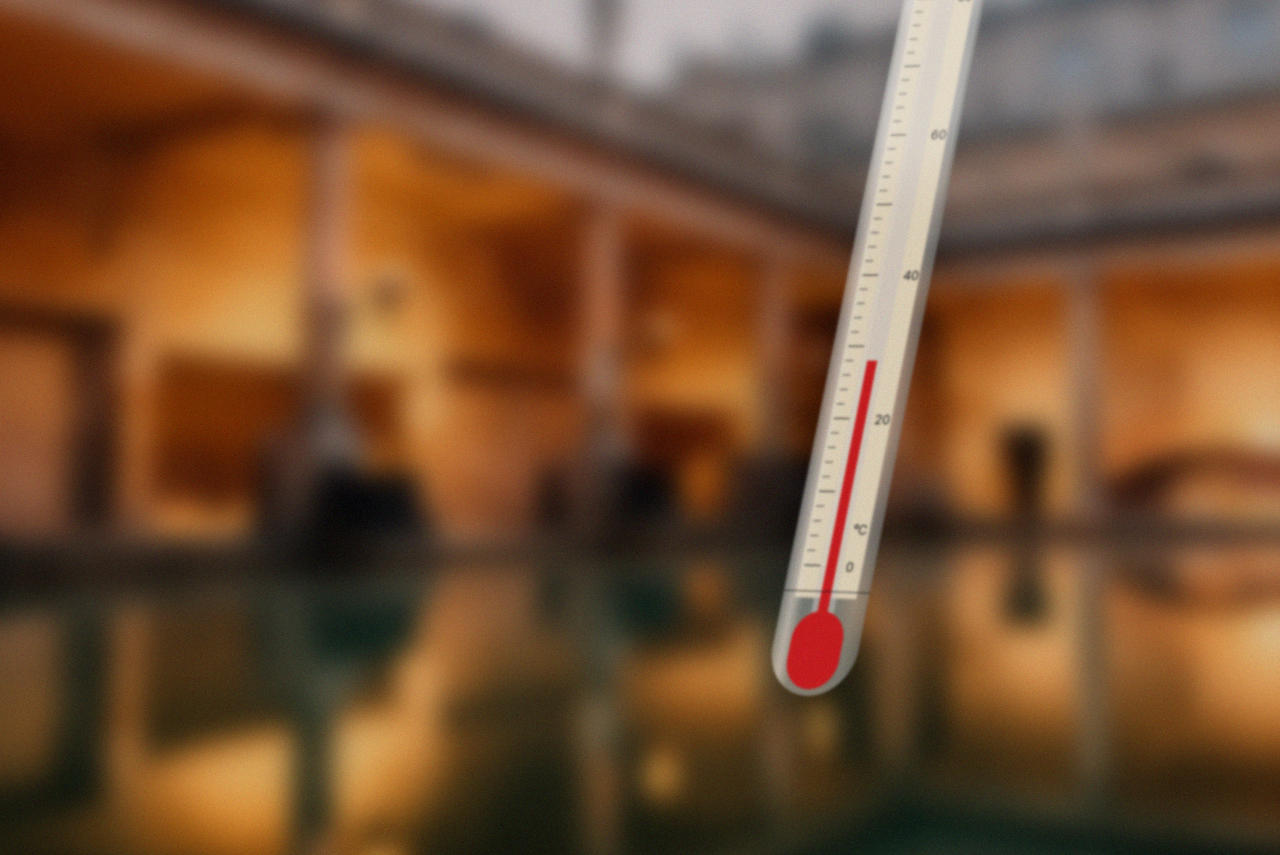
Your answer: 28 °C
